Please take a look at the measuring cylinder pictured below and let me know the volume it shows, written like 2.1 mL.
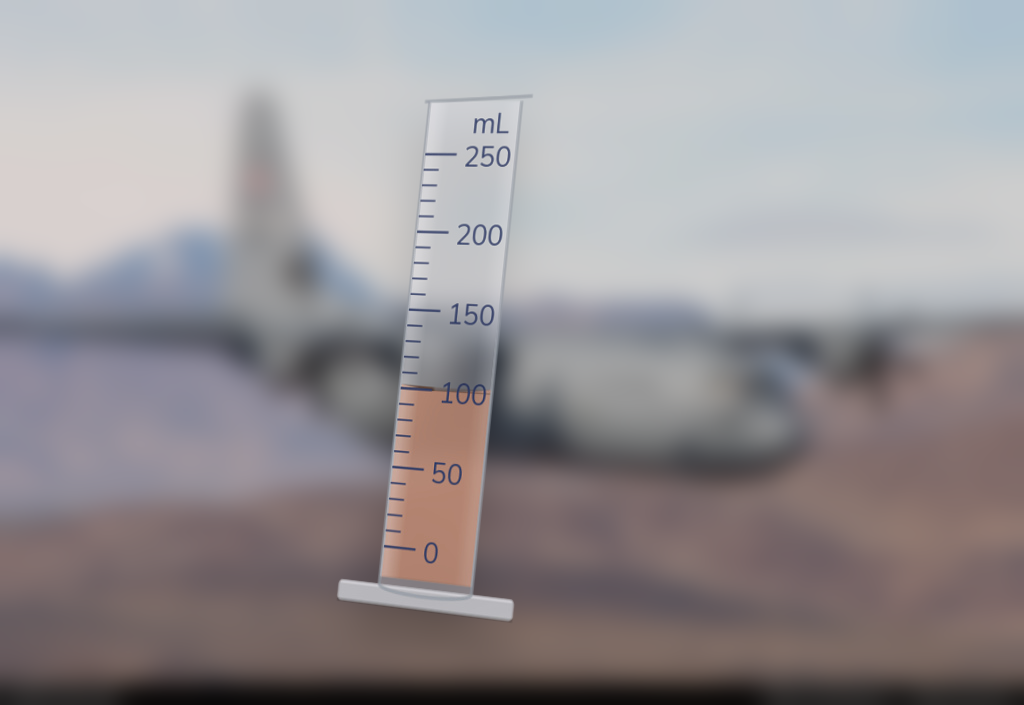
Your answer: 100 mL
